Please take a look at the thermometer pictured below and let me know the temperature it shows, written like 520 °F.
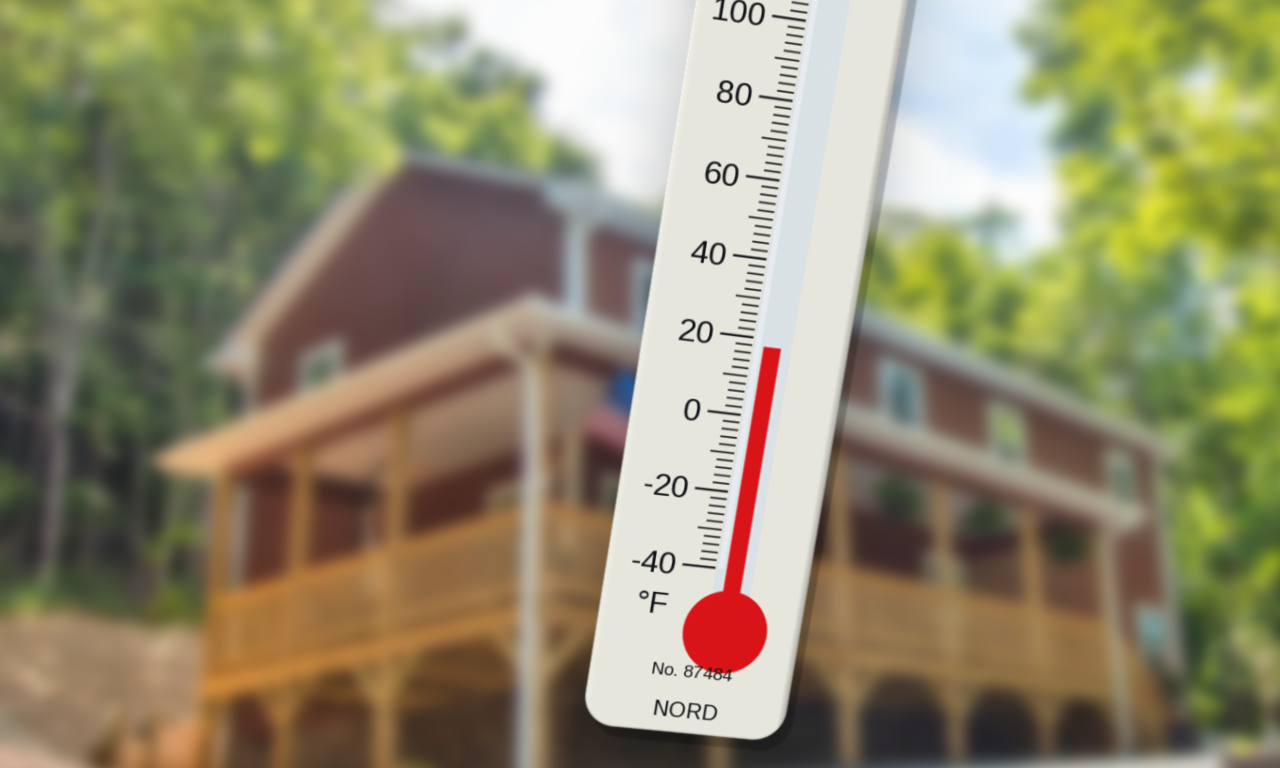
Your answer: 18 °F
